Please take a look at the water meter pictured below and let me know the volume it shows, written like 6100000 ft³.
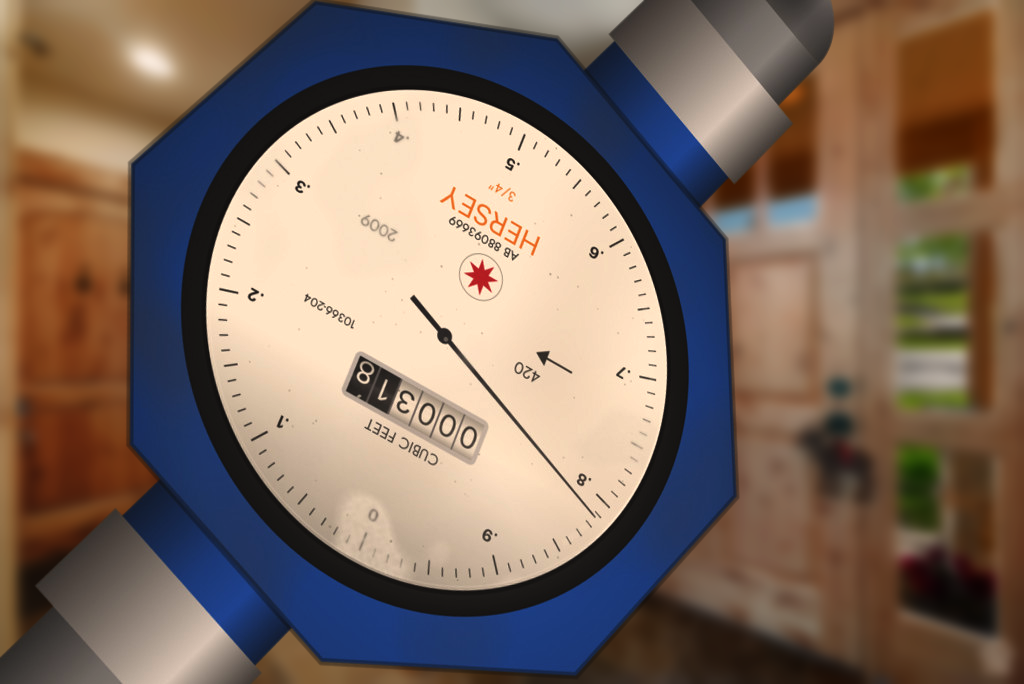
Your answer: 317.81 ft³
